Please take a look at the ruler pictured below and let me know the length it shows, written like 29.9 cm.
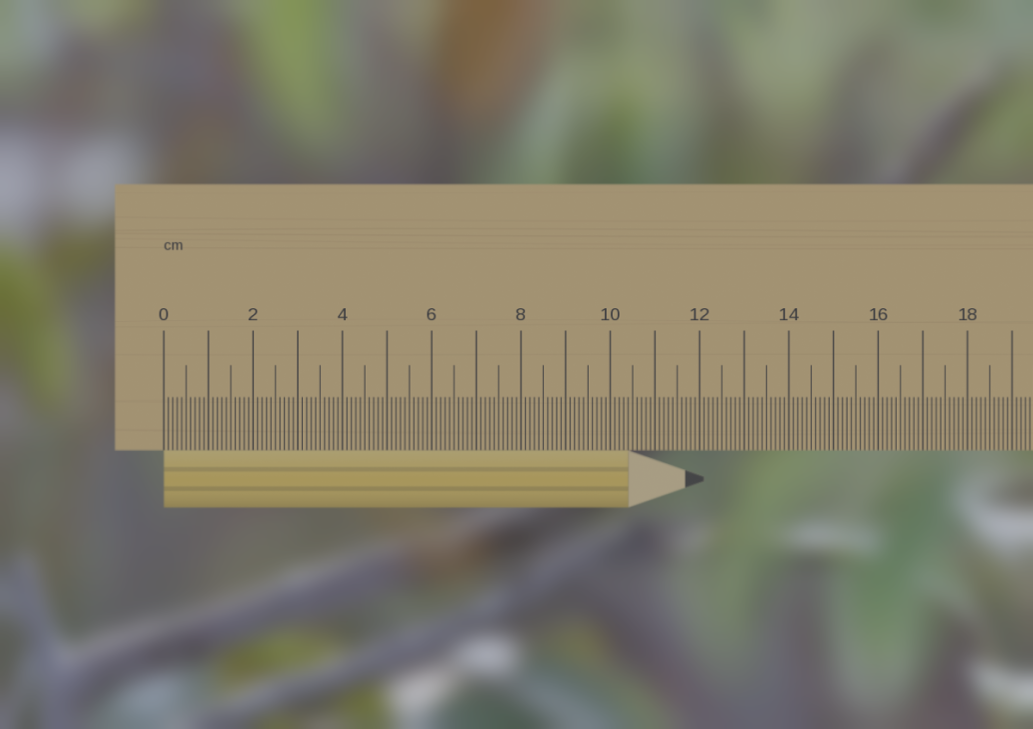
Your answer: 12.1 cm
